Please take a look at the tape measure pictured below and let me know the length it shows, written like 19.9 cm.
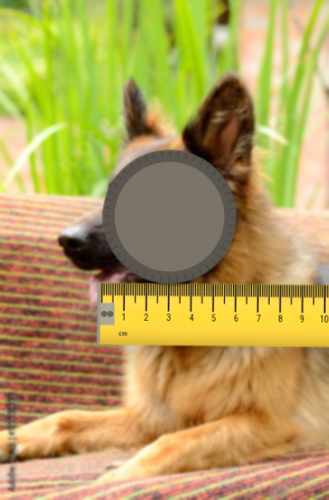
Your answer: 6 cm
